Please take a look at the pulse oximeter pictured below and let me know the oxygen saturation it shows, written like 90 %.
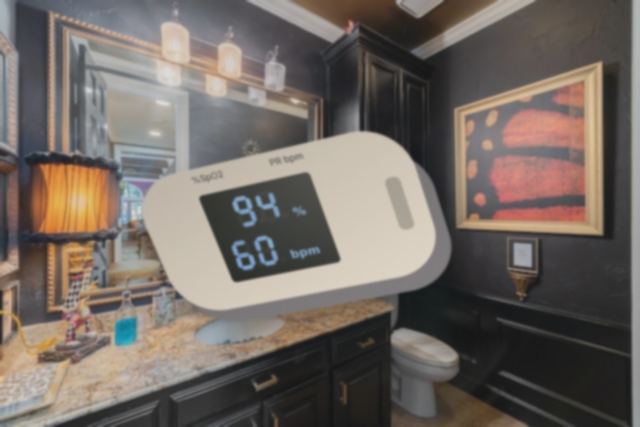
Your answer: 94 %
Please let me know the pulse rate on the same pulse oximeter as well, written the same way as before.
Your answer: 60 bpm
